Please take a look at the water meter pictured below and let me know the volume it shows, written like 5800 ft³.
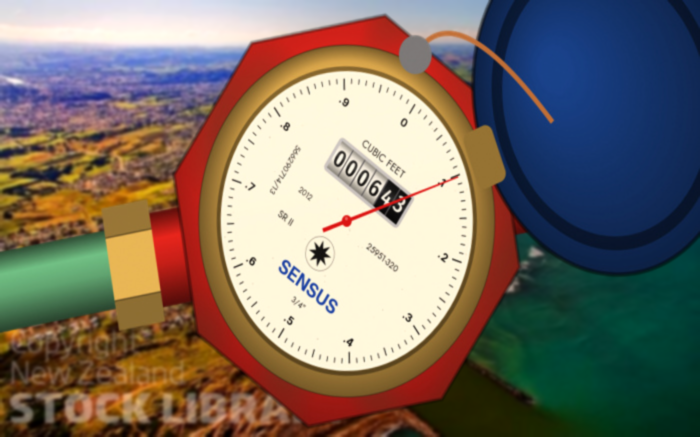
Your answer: 643.10 ft³
